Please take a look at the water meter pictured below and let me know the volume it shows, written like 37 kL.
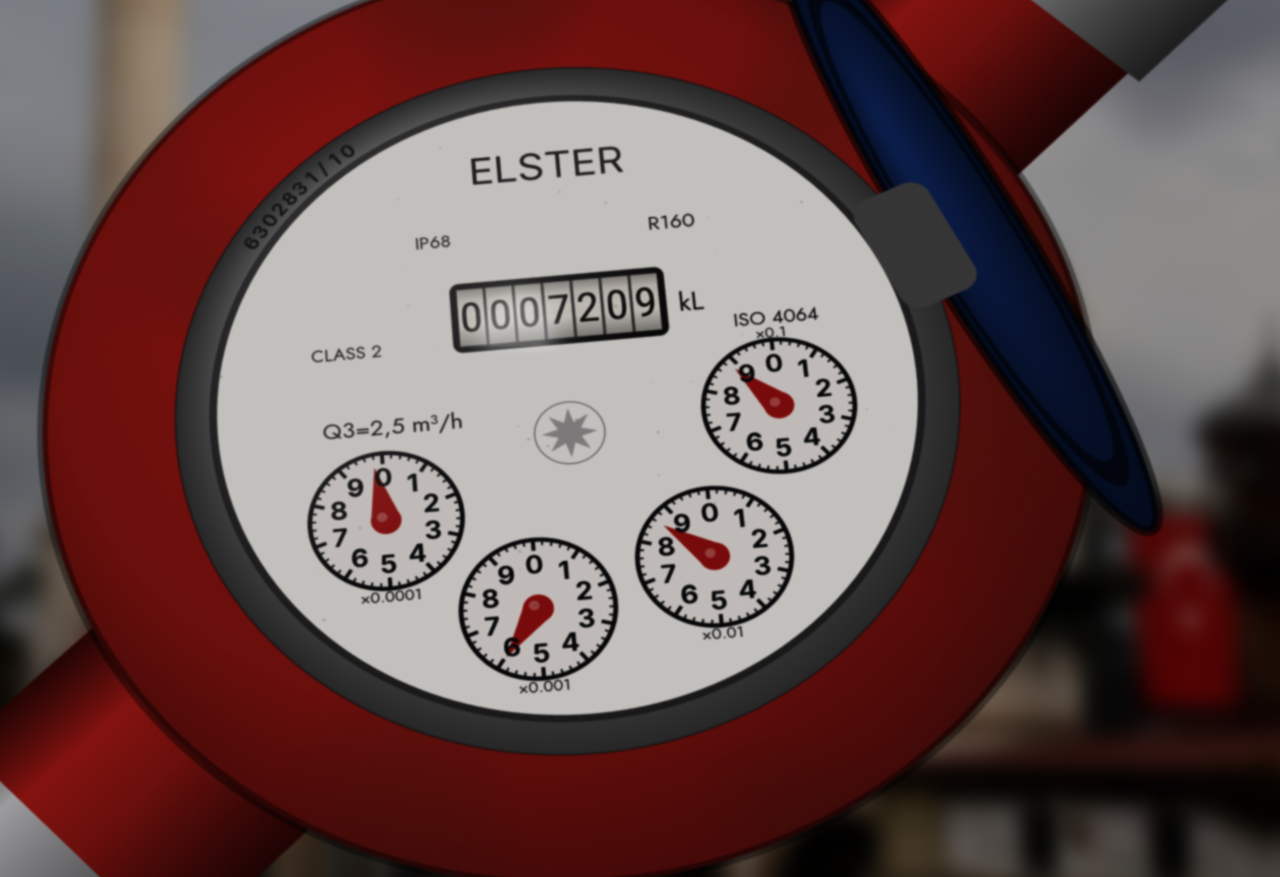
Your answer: 7209.8859 kL
